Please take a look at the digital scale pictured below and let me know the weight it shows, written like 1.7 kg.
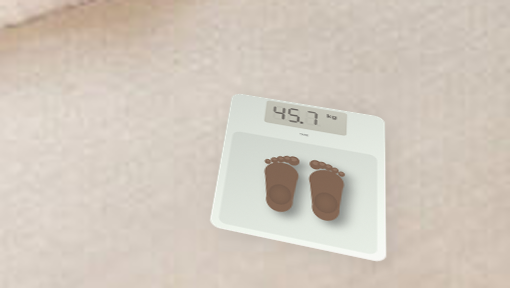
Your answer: 45.7 kg
